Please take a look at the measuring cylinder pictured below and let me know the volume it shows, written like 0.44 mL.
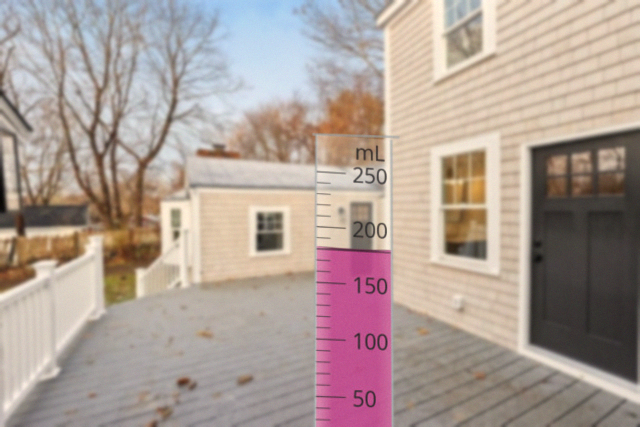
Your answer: 180 mL
